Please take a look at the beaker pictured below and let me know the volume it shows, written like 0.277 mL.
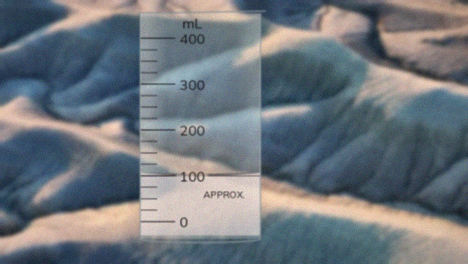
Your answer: 100 mL
